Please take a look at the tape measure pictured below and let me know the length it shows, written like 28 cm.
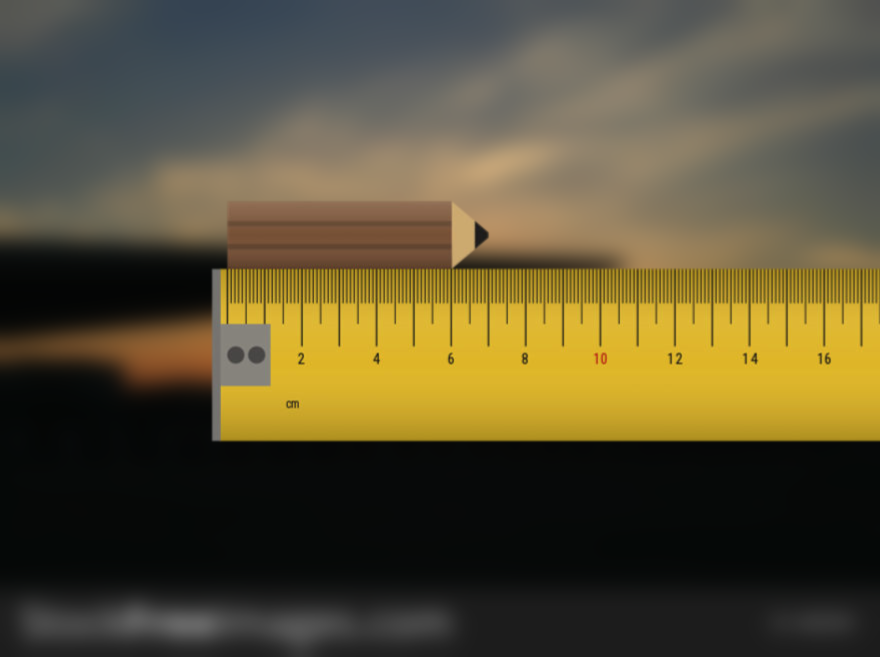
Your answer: 7 cm
